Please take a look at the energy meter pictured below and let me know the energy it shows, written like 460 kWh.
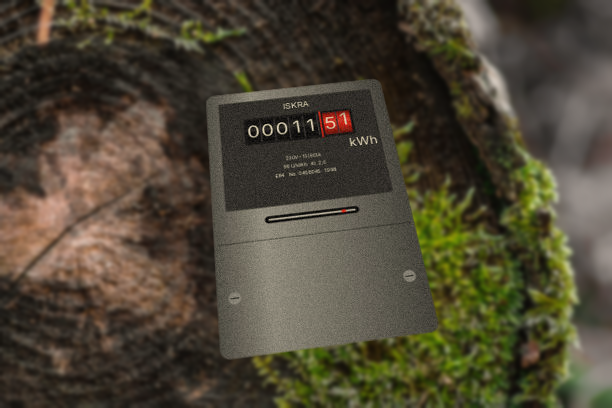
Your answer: 11.51 kWh
